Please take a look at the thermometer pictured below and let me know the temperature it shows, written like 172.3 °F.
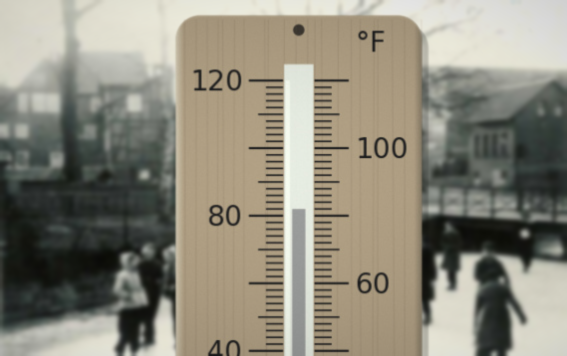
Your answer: 82 °F
